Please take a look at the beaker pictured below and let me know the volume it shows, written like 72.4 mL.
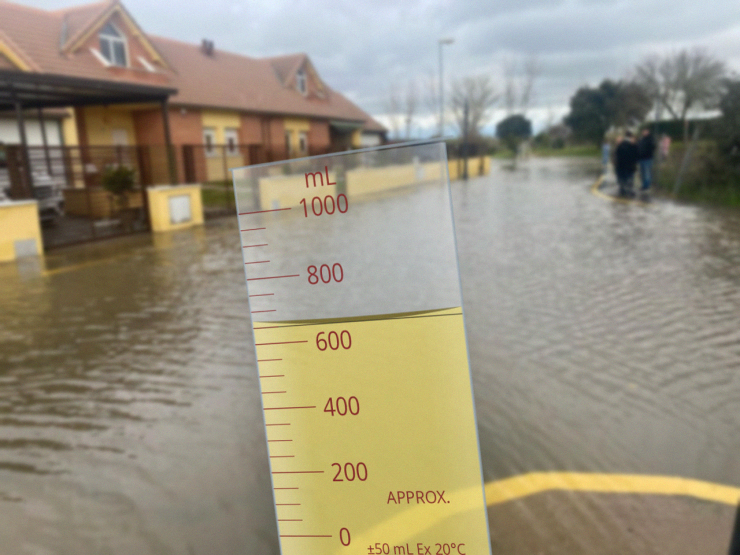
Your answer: 650 mL
